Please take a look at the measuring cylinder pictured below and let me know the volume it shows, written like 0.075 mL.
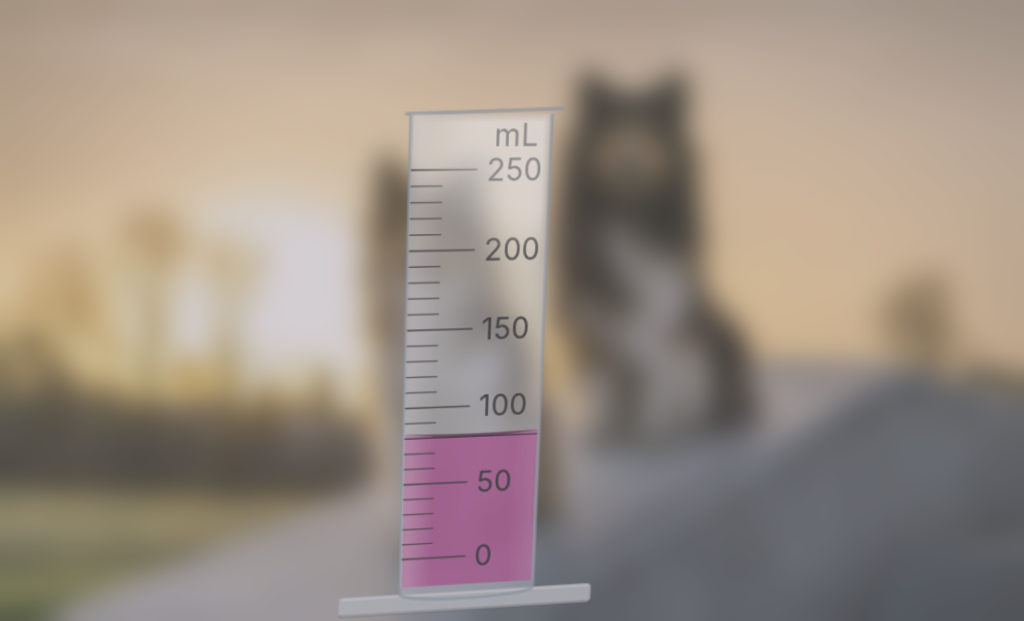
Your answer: 80 mL
